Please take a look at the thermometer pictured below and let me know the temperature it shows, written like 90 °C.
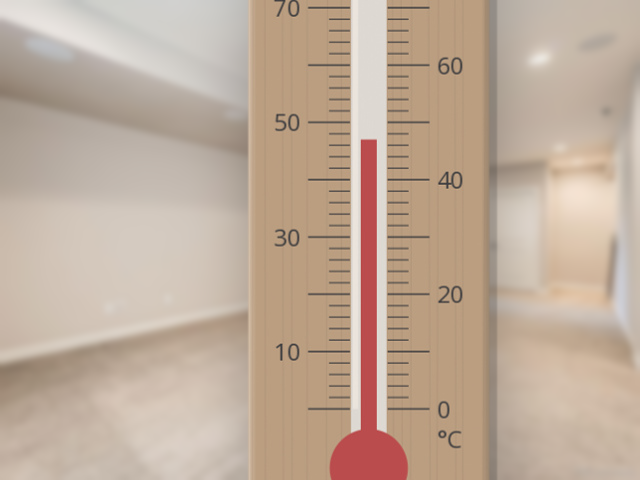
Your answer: 47 °C
